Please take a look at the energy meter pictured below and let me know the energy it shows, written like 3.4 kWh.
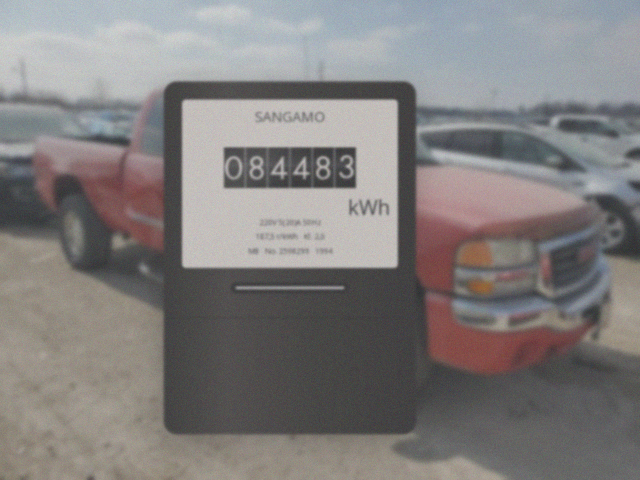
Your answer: 84483 kWh
